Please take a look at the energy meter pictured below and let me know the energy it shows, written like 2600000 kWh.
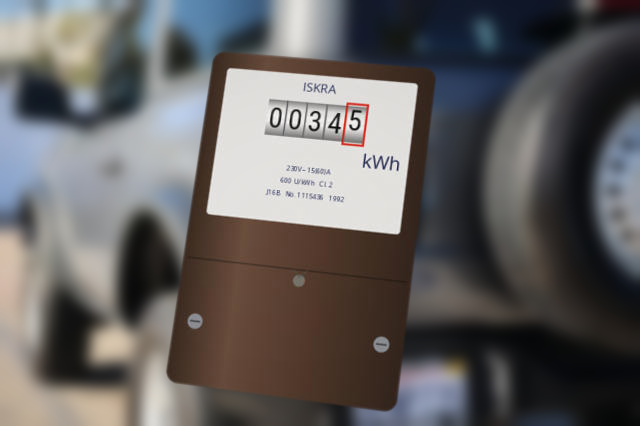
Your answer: 34.5 kWh
